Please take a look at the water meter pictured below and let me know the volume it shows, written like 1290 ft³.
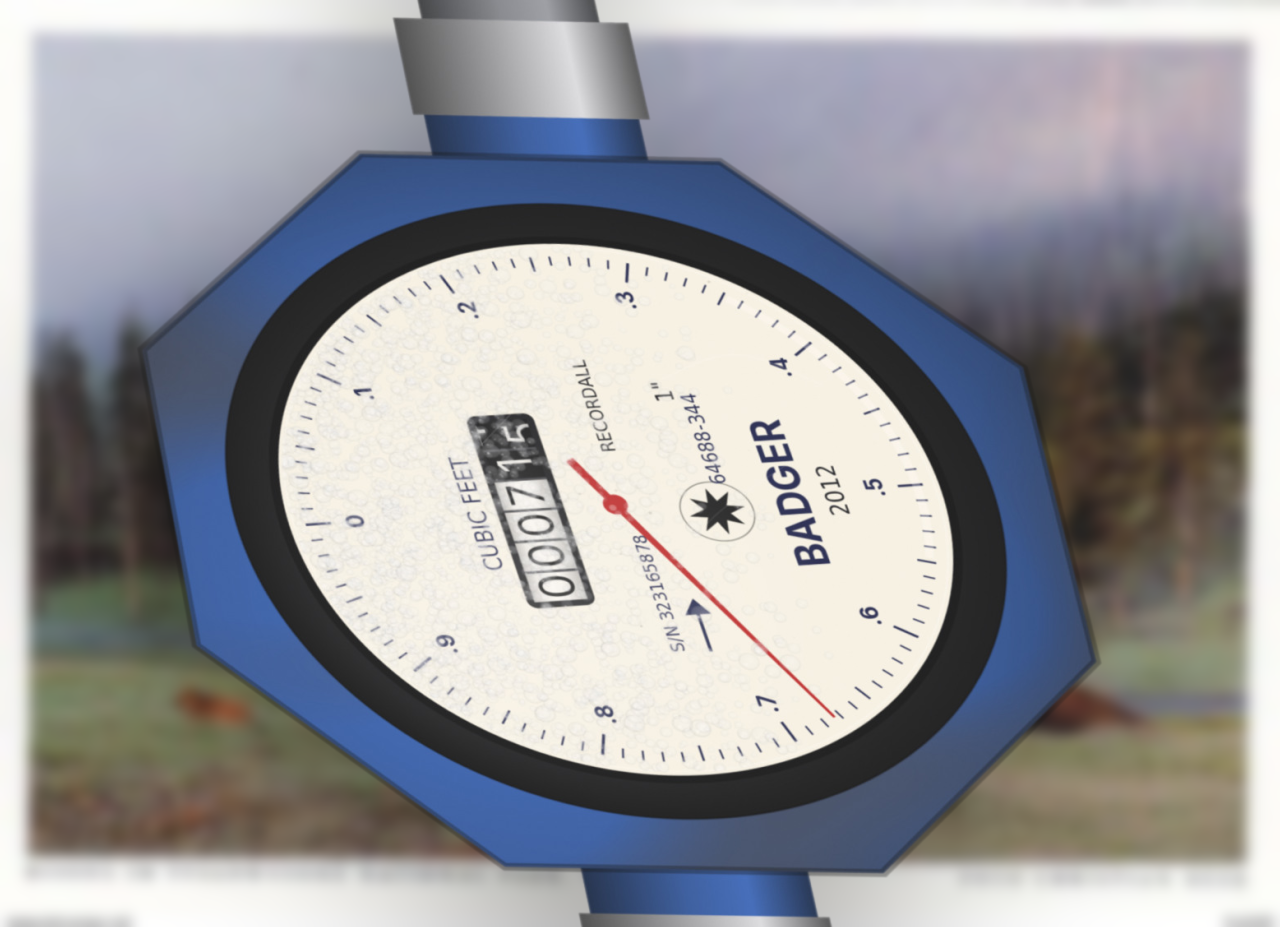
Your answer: 714.67 ft³
